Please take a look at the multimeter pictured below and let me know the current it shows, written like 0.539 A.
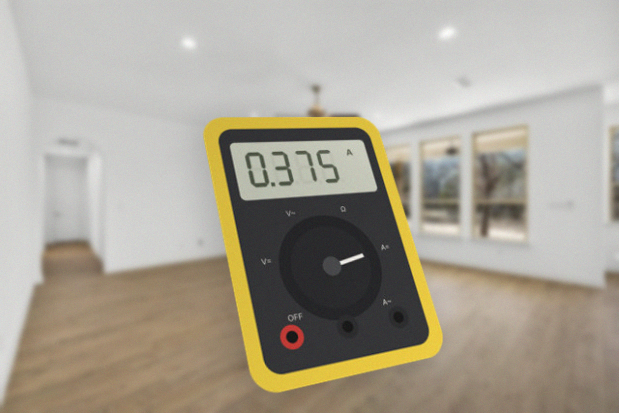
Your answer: 0.375 A
